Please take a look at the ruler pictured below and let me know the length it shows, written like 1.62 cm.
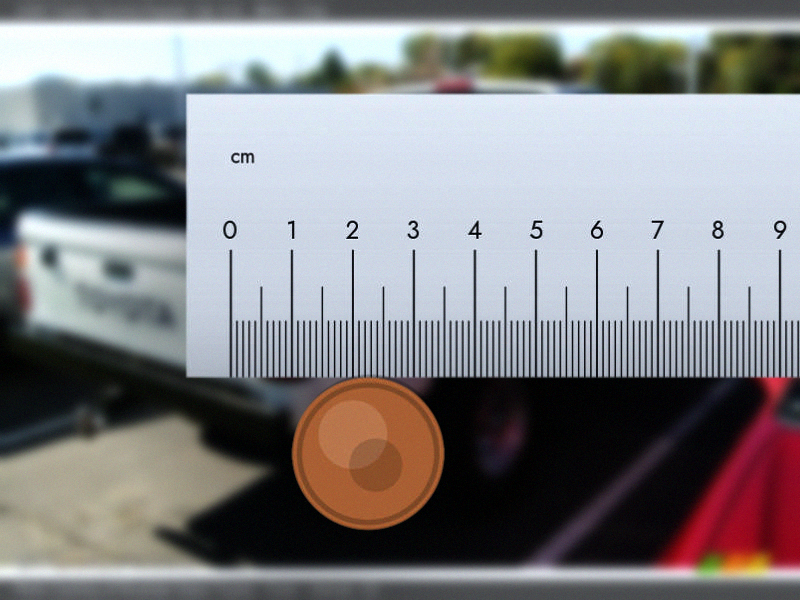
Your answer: 2.5 cm
